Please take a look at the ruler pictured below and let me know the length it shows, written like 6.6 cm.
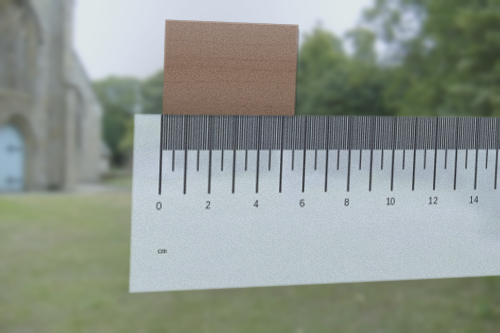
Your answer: 5.5 cm
